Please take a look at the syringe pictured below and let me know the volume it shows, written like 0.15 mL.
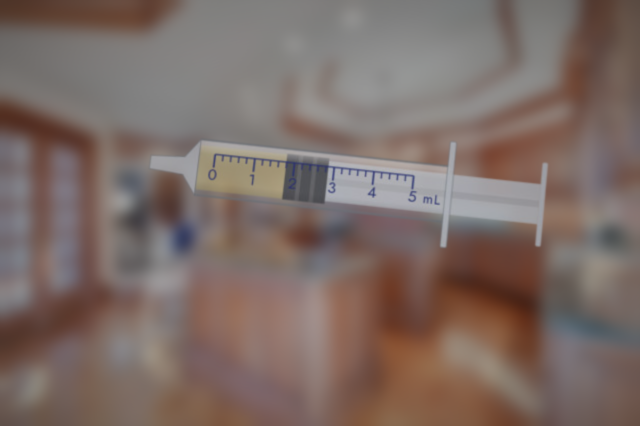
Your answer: 1.8 mL
